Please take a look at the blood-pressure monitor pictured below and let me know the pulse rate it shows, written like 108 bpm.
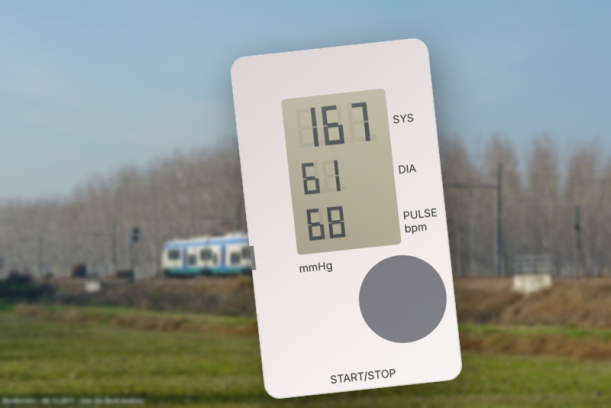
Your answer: 68 bpm
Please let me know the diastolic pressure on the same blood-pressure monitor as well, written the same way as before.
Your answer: 61 mmHg
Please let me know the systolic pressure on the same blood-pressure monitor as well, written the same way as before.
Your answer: 167 mmHg
